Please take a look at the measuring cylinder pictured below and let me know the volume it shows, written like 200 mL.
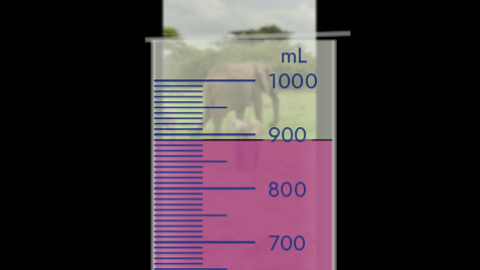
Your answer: 890 mL
